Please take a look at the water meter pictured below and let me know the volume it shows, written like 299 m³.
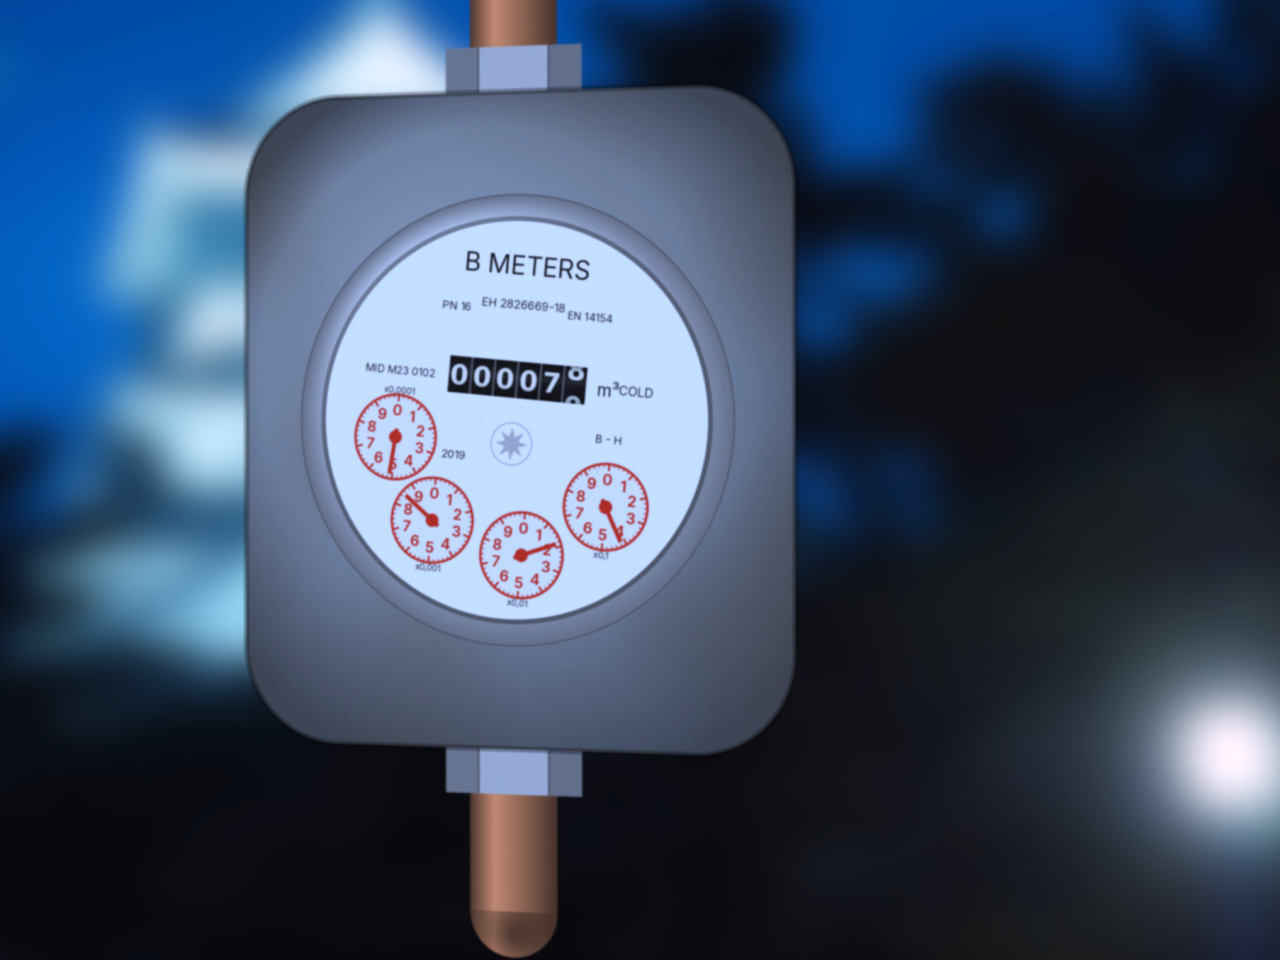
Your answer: 78.4185 m³
